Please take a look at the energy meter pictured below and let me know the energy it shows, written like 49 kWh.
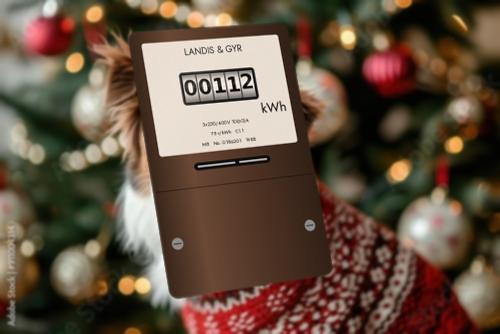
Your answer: 112 kWh
